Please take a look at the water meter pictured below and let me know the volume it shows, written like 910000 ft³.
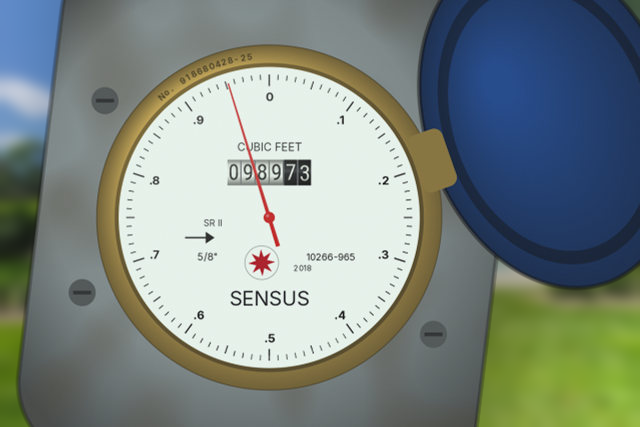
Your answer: 98972.95 ft³
